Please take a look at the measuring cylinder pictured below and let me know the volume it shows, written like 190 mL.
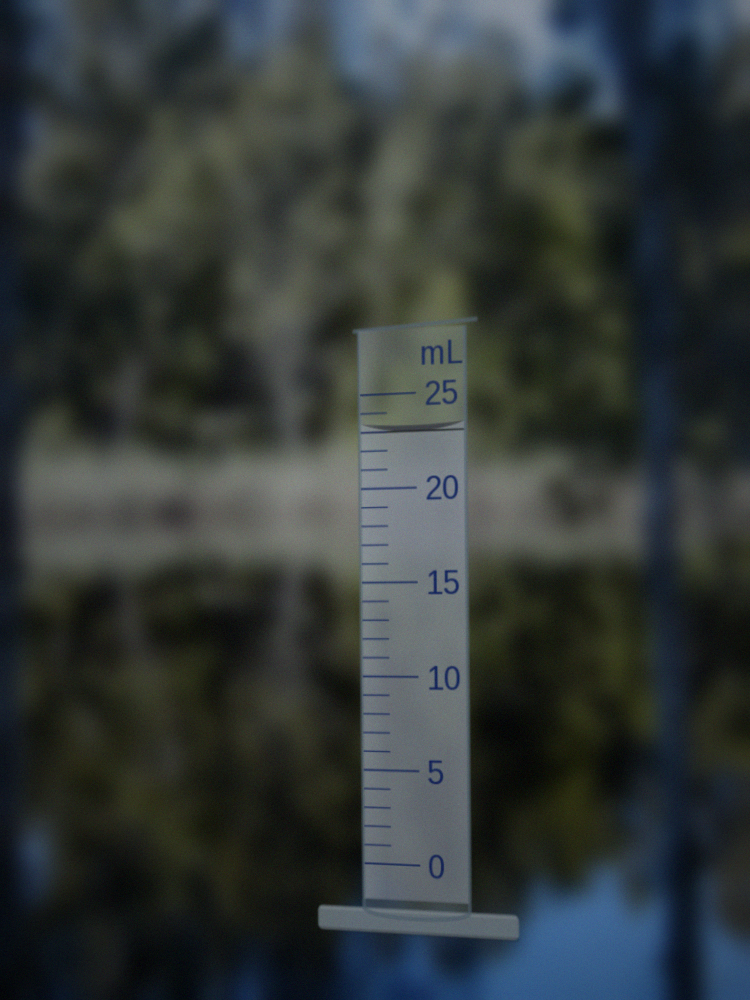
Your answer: 23 mL
